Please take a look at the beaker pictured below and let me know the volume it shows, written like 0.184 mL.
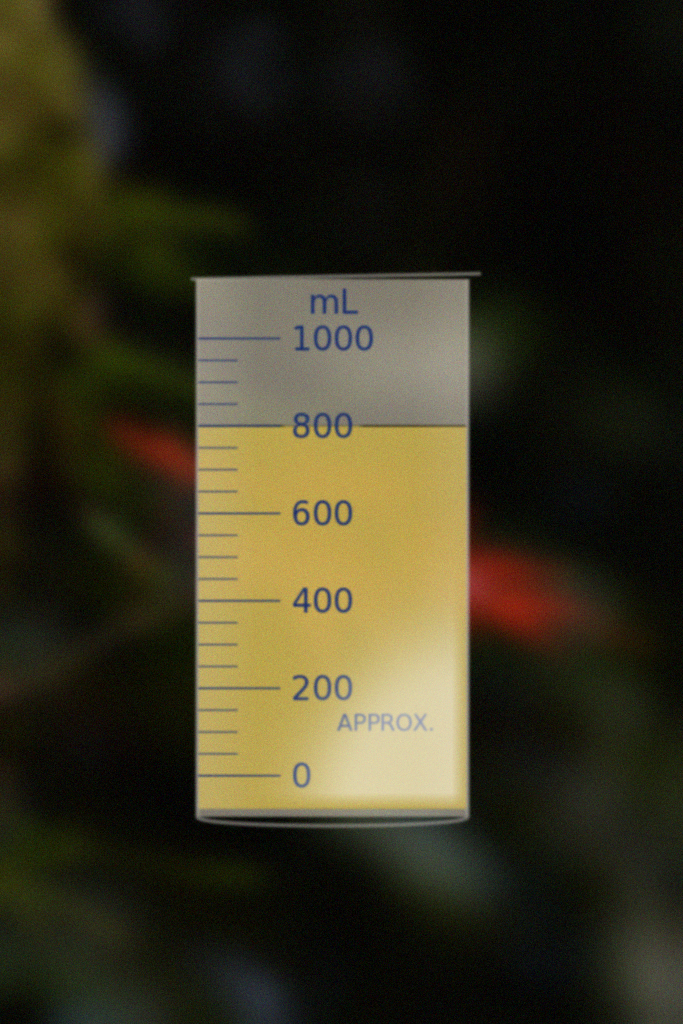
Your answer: 800 mL
